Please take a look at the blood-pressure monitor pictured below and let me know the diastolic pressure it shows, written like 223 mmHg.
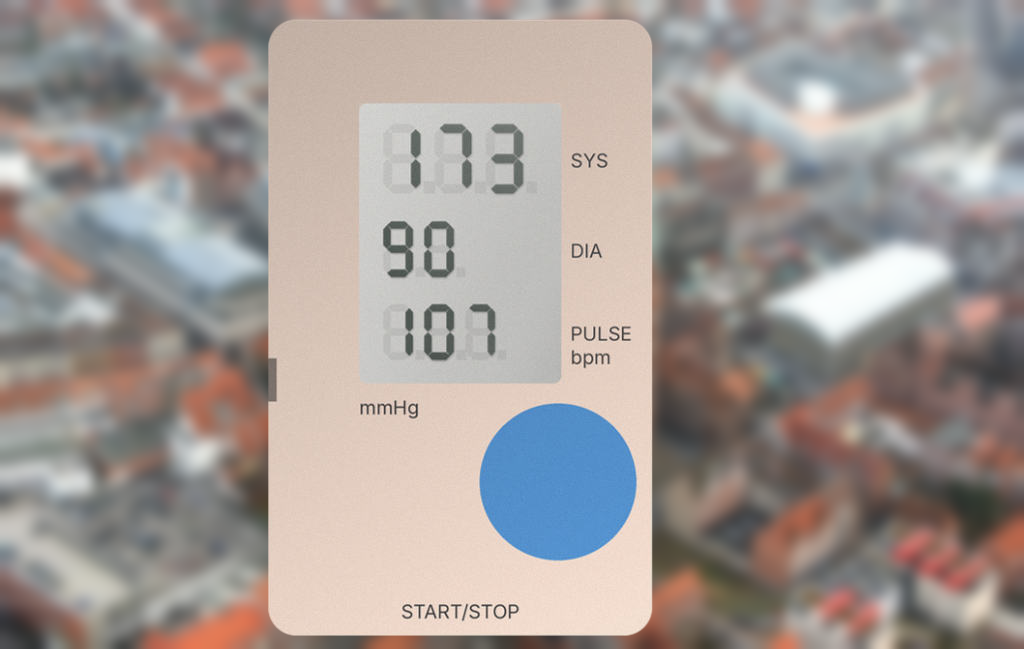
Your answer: 90 mmHg
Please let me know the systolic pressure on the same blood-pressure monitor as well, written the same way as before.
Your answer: 173 mmHg
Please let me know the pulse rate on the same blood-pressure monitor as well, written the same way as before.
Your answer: 107 bpm
